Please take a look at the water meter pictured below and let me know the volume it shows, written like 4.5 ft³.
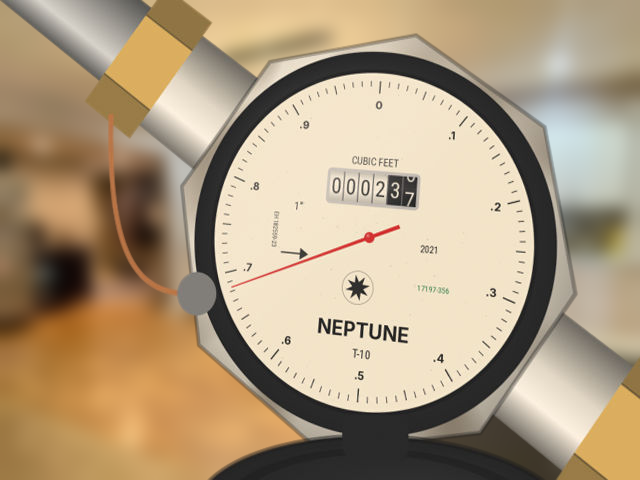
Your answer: 236.68 ft³
